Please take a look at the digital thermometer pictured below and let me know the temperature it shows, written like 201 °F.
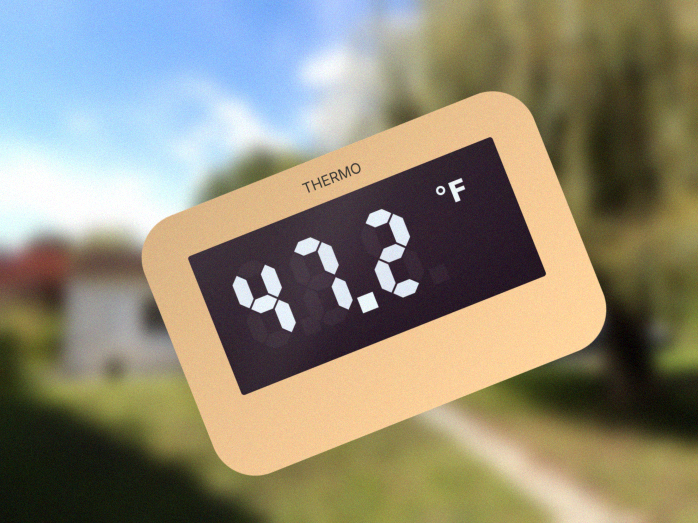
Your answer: 47.2 °F
